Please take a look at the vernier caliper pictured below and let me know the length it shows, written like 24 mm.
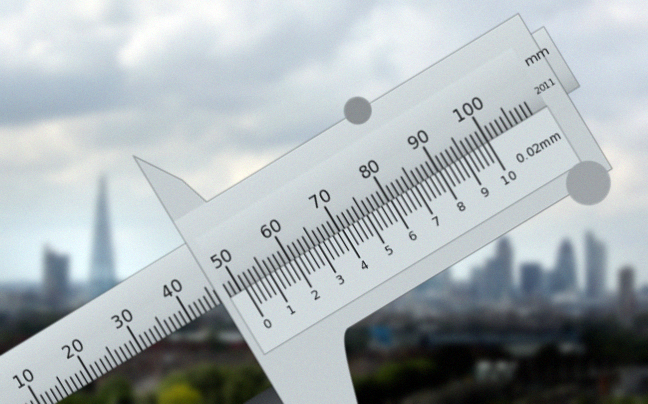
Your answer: 51.0 mm
